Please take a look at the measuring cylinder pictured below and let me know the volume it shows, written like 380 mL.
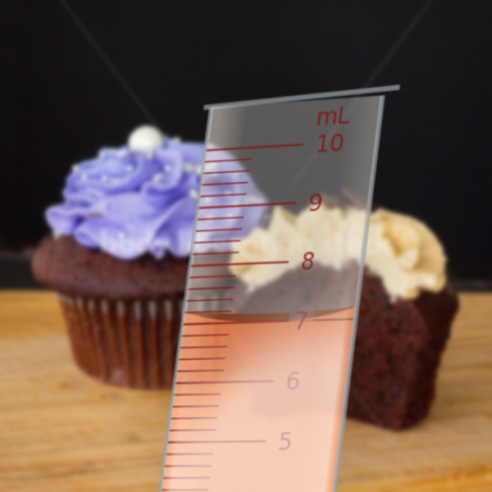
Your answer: 7 mL
